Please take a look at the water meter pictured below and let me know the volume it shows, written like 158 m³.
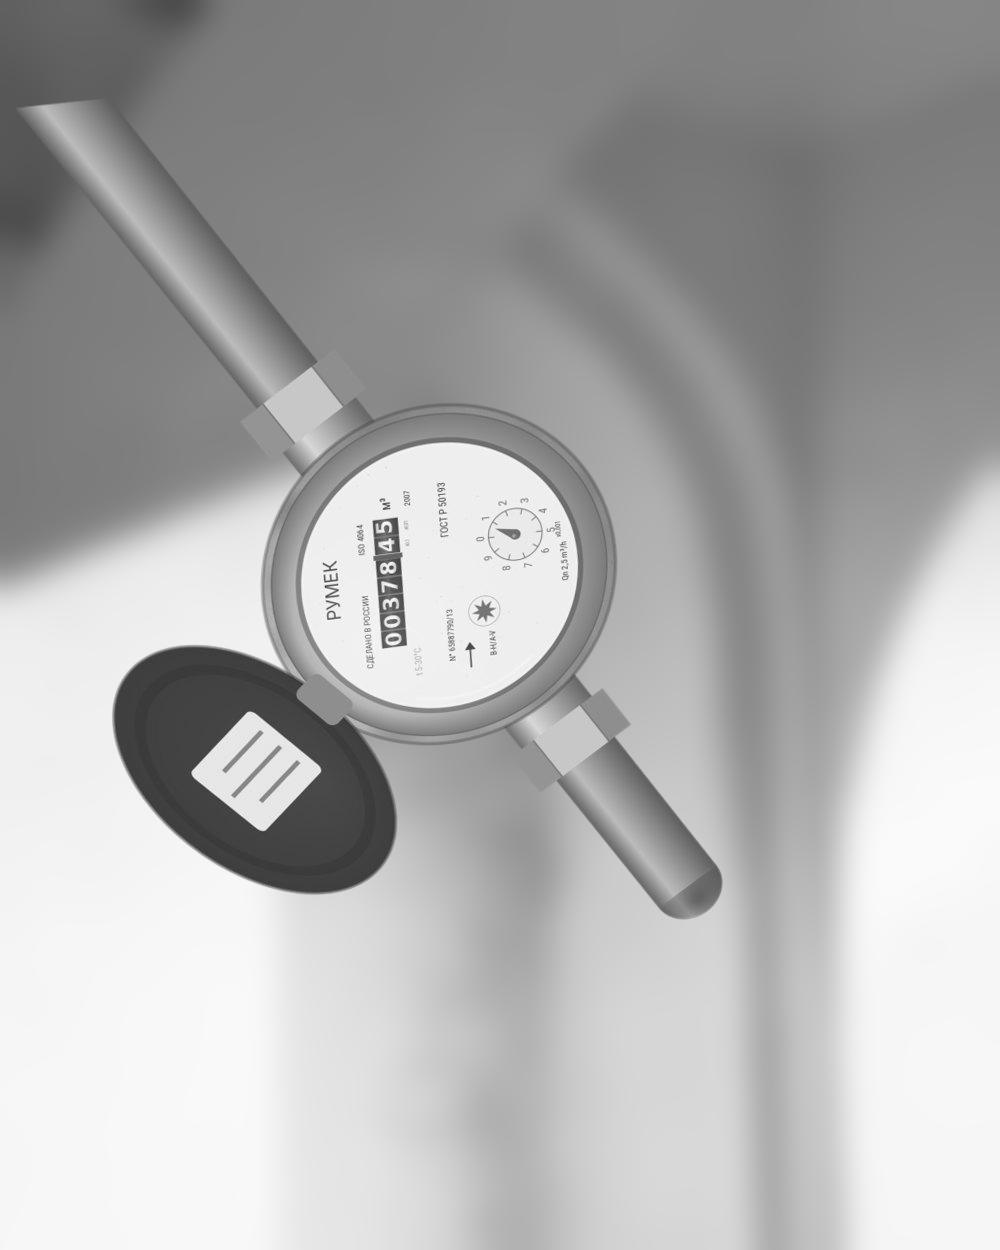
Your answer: 378.450 m³
